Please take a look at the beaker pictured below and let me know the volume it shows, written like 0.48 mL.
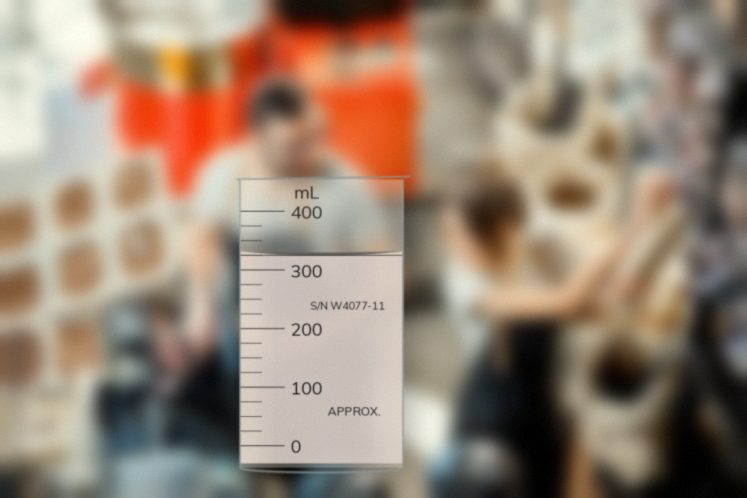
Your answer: 325 mL
